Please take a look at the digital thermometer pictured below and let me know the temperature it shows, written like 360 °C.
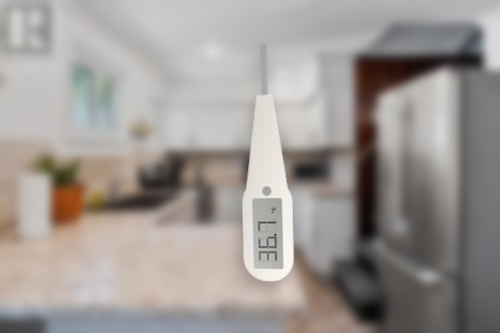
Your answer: 36.7 °C
